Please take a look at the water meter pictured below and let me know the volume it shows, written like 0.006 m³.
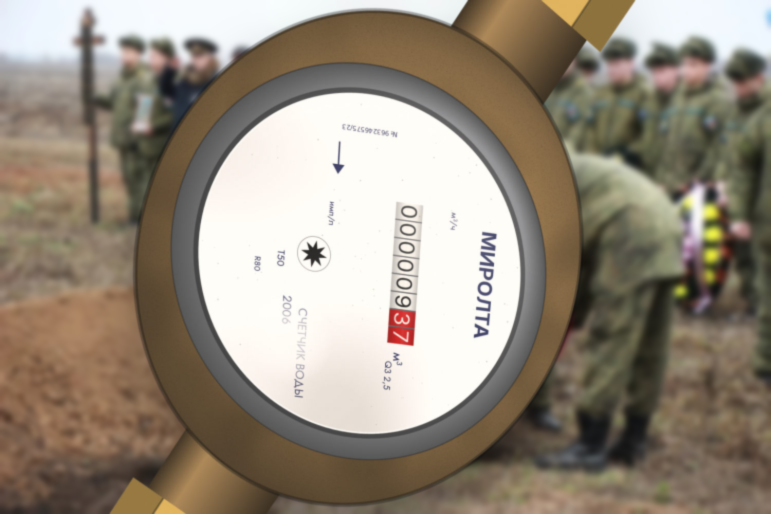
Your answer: 9.37 m³
